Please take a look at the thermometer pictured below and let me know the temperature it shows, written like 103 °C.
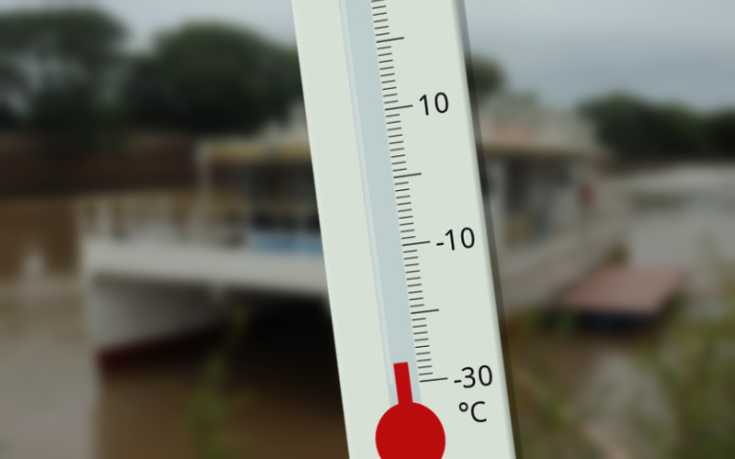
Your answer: -27 °C
